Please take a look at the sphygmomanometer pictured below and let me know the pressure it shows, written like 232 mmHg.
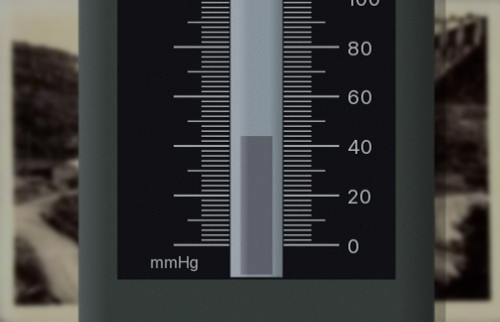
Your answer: 44 mmHg
